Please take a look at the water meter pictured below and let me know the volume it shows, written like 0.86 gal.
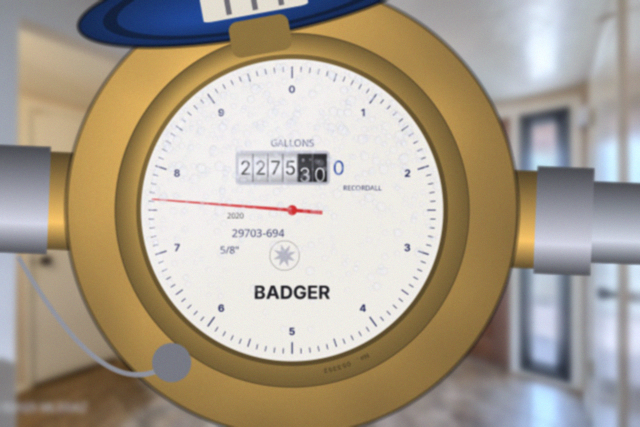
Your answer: 2275297.6 gal
